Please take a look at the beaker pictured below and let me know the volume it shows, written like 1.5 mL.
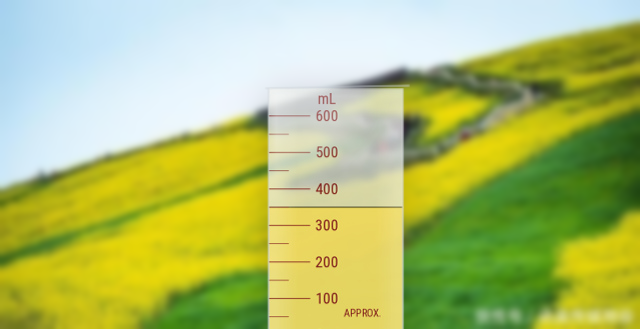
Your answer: 350 mL
